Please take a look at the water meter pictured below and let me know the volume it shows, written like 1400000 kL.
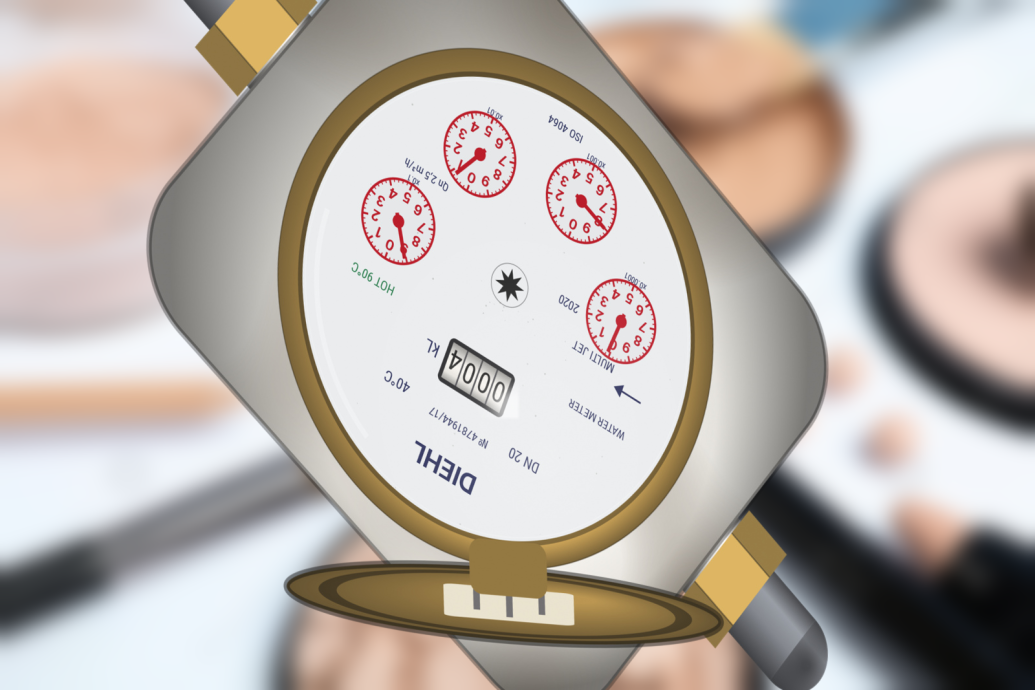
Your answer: 3.9080 kL
